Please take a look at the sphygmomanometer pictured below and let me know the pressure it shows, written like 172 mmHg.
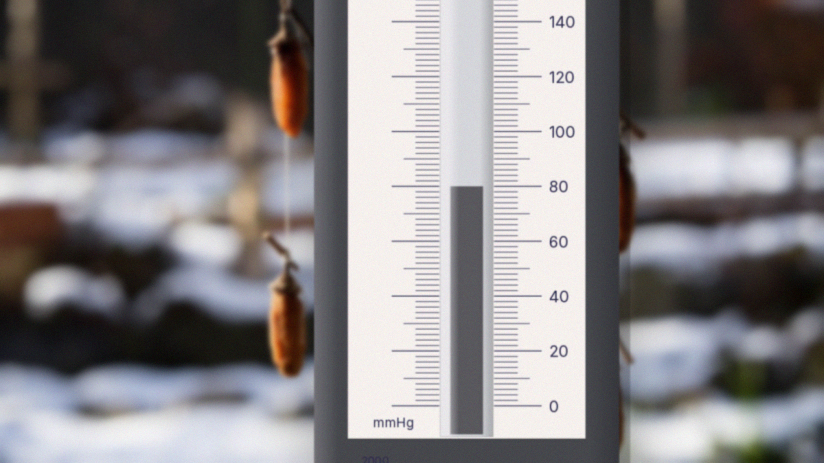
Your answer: 80 mmHg
